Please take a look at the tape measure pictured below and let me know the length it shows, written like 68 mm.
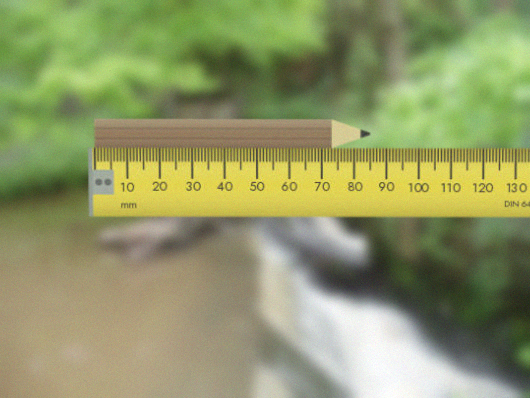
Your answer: 85 mm
